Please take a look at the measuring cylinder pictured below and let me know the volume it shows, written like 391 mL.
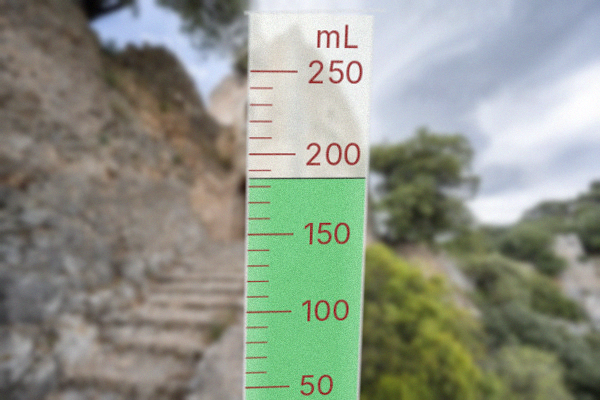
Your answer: 185 mL
